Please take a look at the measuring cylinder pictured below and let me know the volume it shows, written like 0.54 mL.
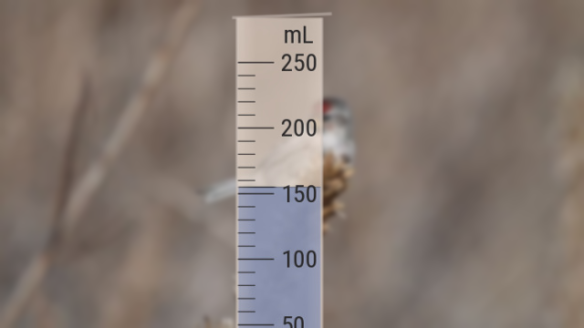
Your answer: 155 mL
